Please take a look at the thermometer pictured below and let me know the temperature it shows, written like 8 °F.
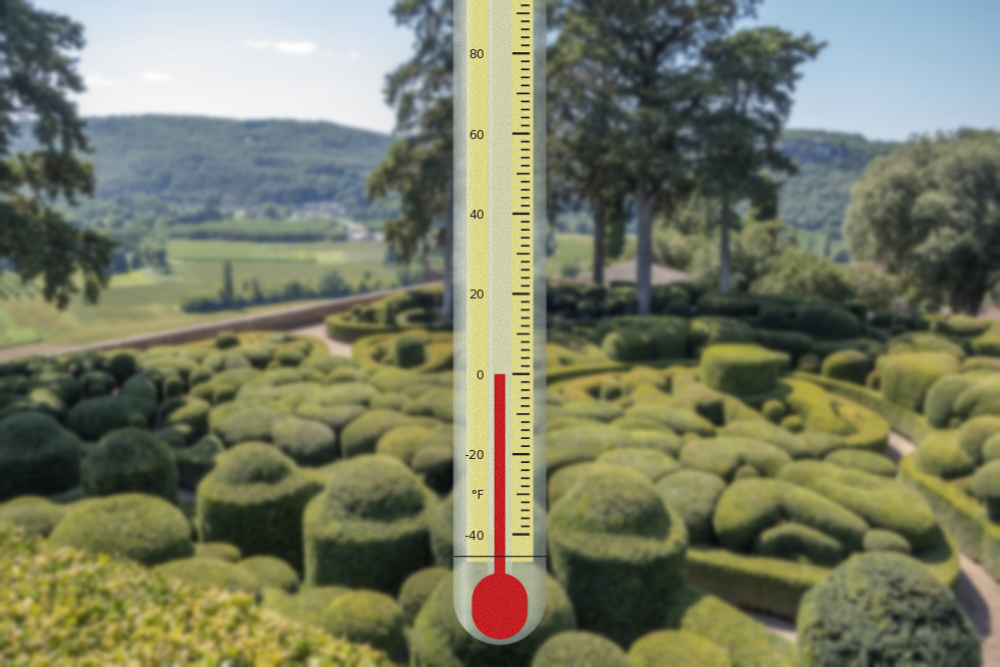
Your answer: 0 °F
